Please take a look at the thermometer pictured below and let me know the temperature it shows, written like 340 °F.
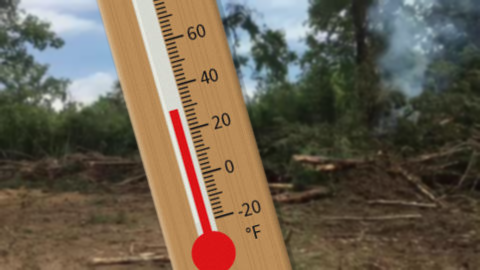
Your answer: 30 °F
